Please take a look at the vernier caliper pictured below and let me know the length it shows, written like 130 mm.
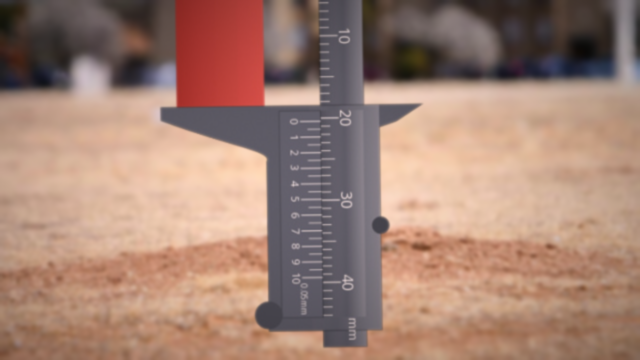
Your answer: 20.4 mm
